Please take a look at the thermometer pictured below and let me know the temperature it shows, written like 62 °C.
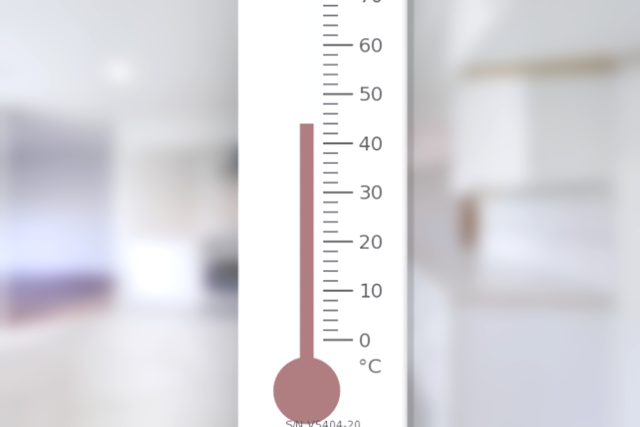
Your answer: 44 °C
